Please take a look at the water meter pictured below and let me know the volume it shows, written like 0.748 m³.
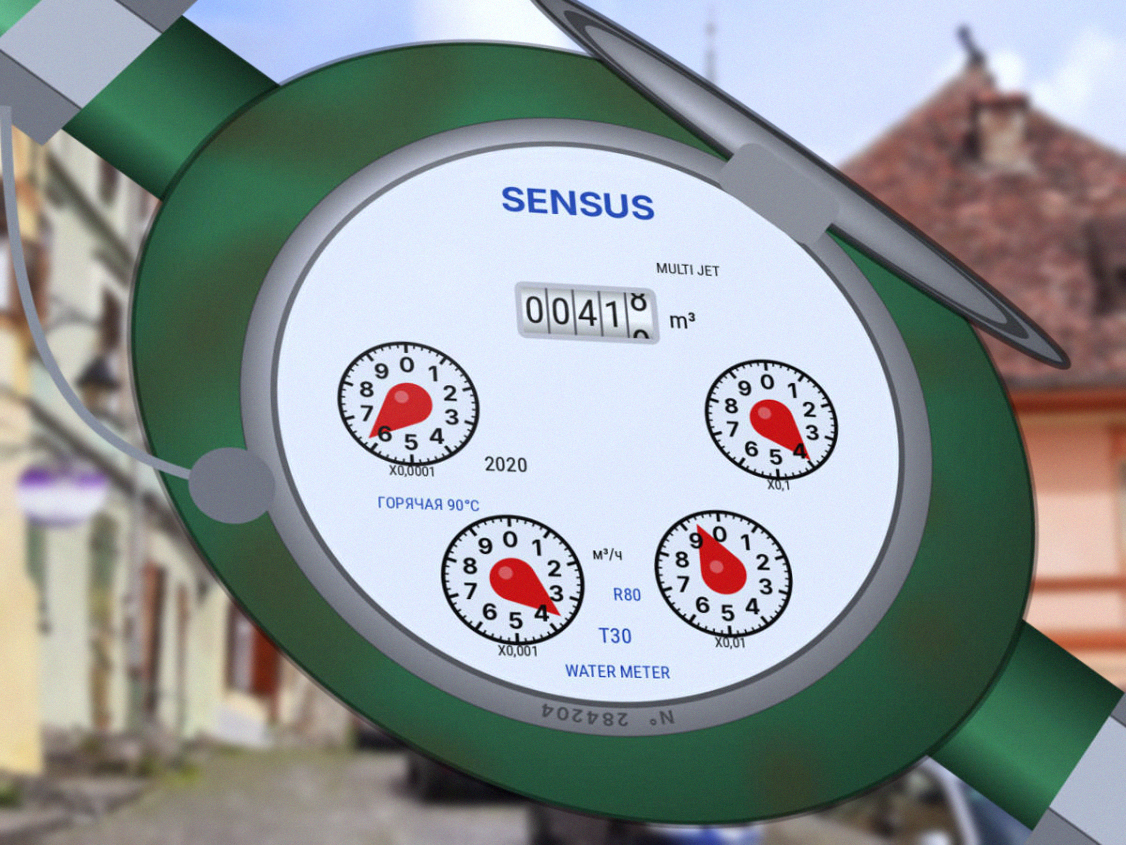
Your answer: 418.3936 m³
